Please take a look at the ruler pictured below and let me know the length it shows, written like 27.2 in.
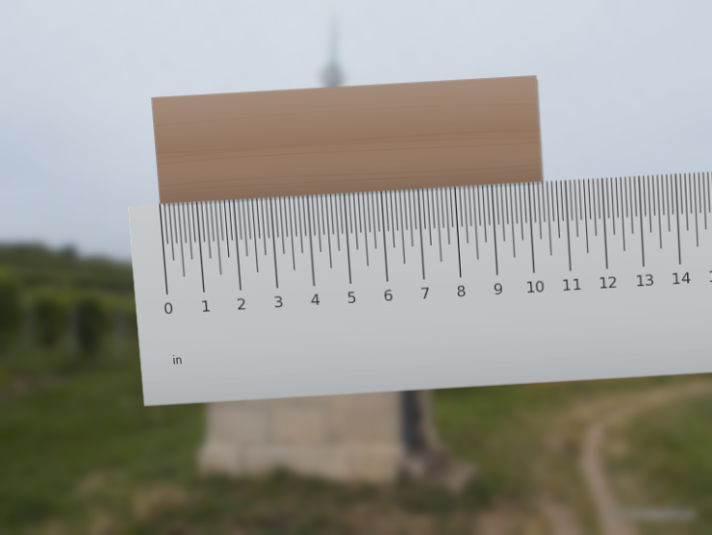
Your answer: 10.375 in
